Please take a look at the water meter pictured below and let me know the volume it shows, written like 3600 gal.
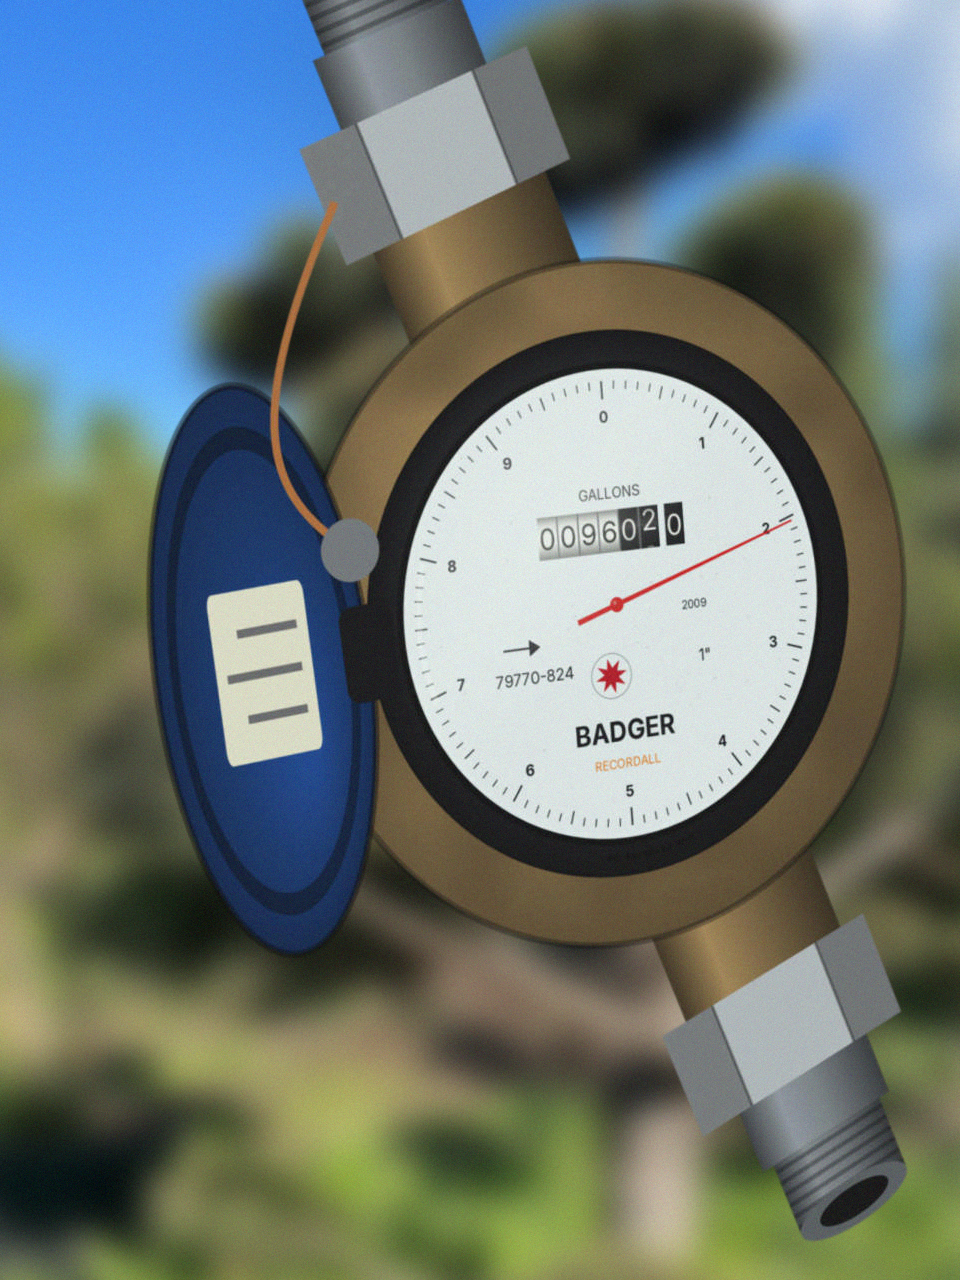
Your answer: 96022.0 gal
